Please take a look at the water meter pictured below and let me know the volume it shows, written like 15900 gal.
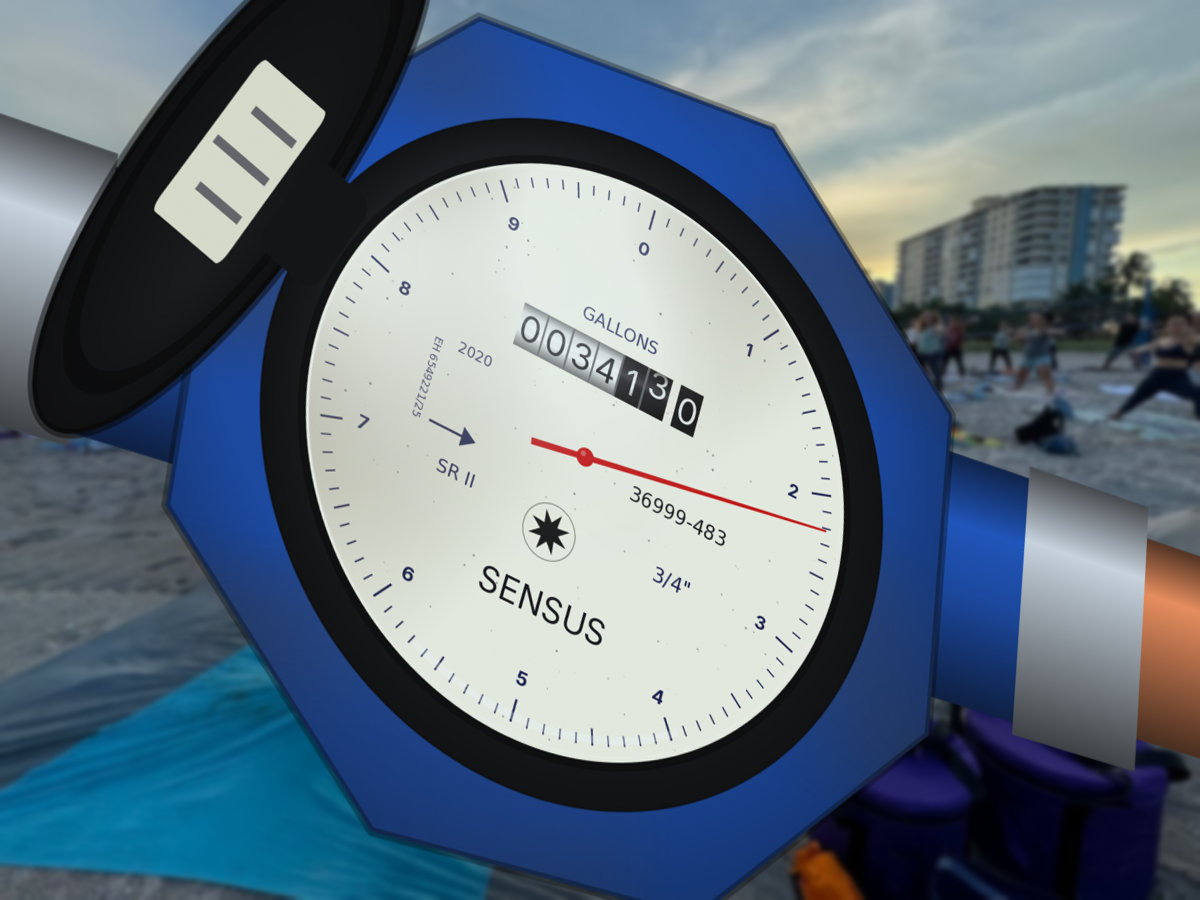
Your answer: 34132.2 gal
